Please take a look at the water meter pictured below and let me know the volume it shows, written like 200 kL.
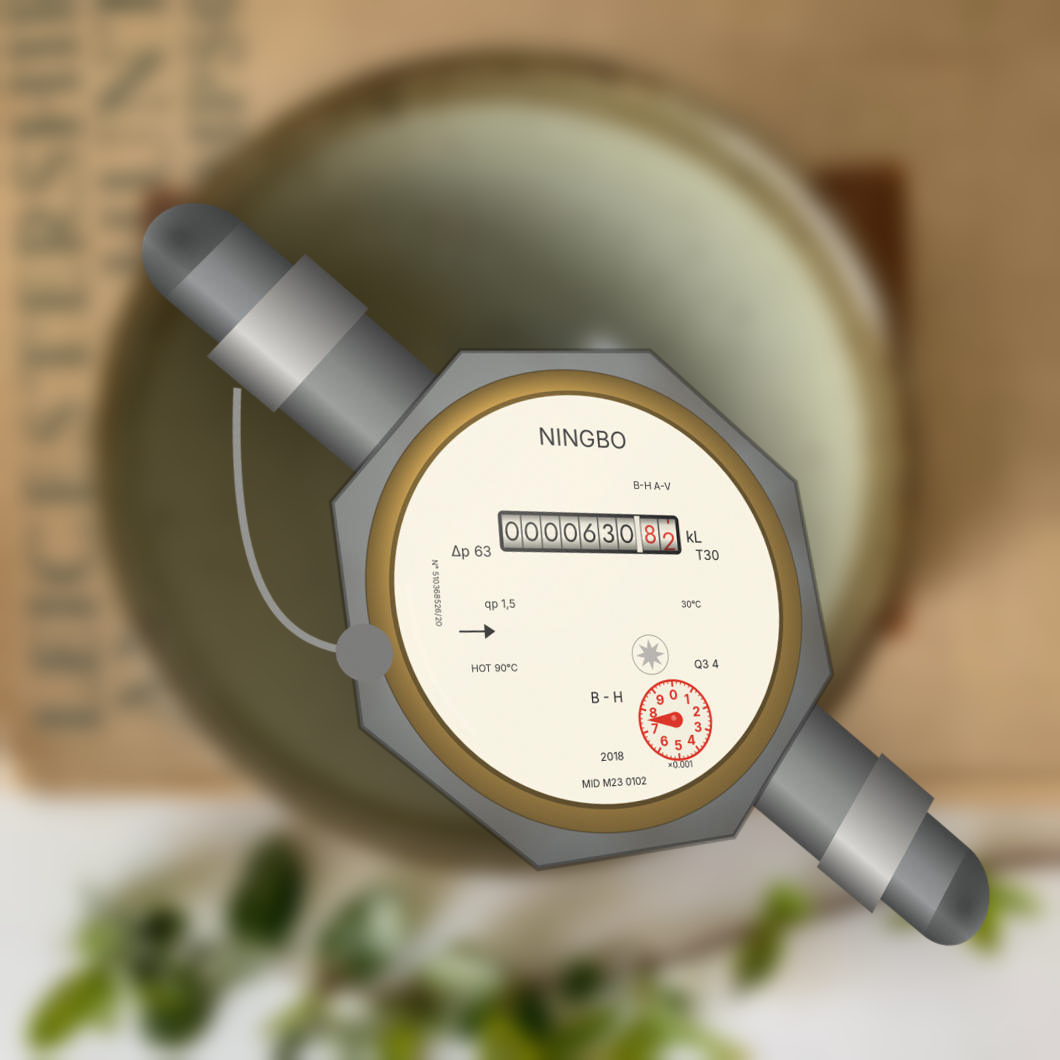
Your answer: 630.817 kL
